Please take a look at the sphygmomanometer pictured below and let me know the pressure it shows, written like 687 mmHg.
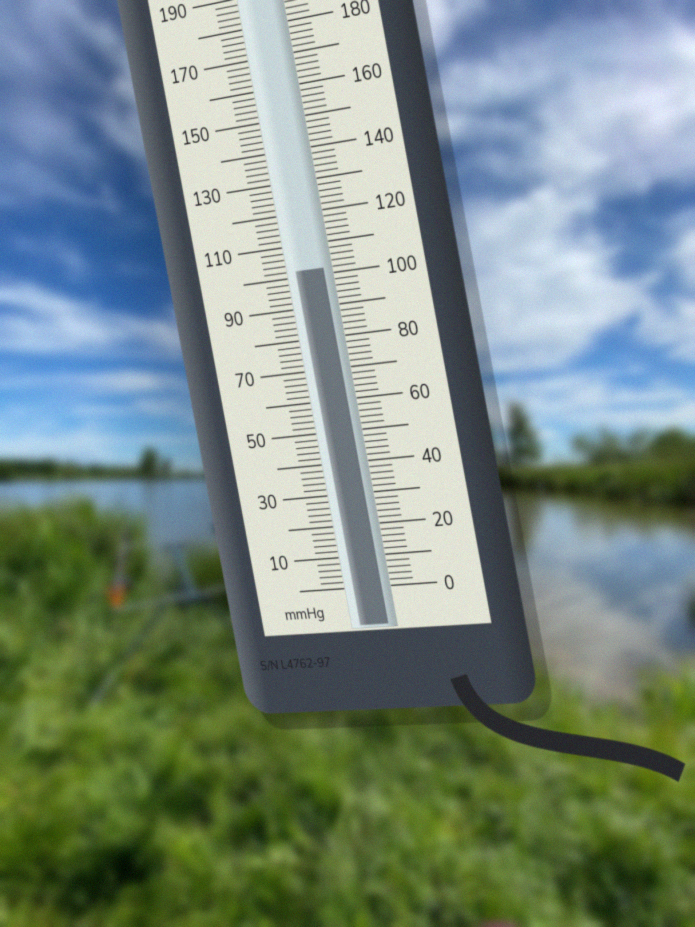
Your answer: 102 mmHg
